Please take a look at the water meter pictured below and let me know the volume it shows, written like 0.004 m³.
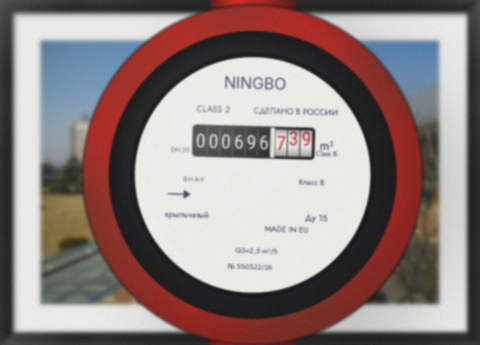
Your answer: 696.739 m³
